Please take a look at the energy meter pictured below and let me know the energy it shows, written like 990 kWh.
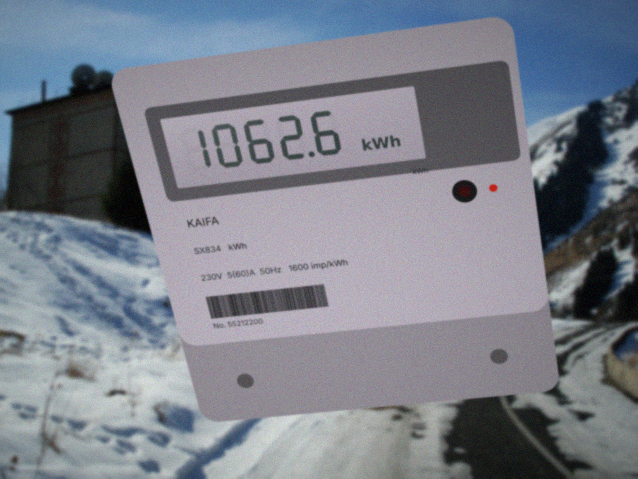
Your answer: 1062.6 kWh
